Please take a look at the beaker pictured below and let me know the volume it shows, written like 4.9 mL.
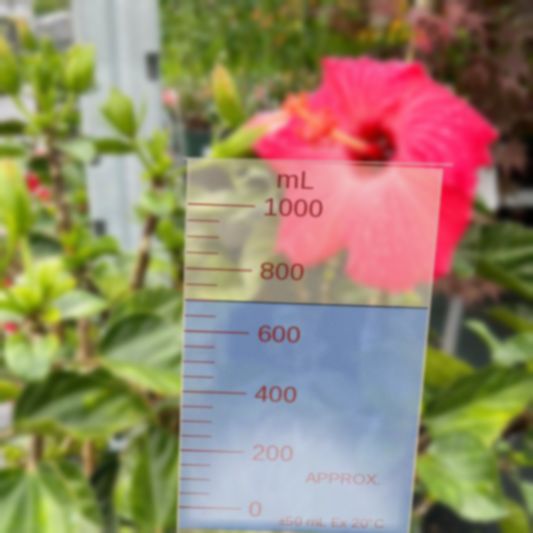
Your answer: 700 mL
